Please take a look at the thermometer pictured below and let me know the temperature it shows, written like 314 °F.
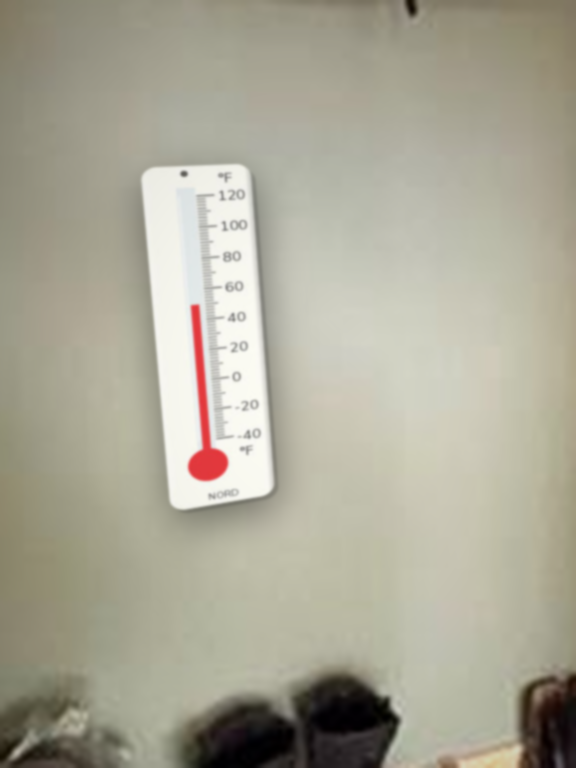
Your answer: 50 °F
